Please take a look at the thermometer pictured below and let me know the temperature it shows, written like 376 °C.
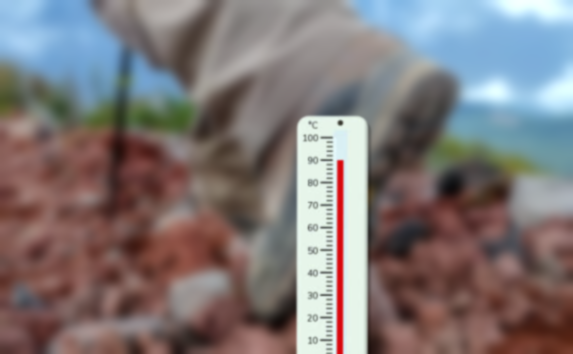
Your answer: 90 °C
